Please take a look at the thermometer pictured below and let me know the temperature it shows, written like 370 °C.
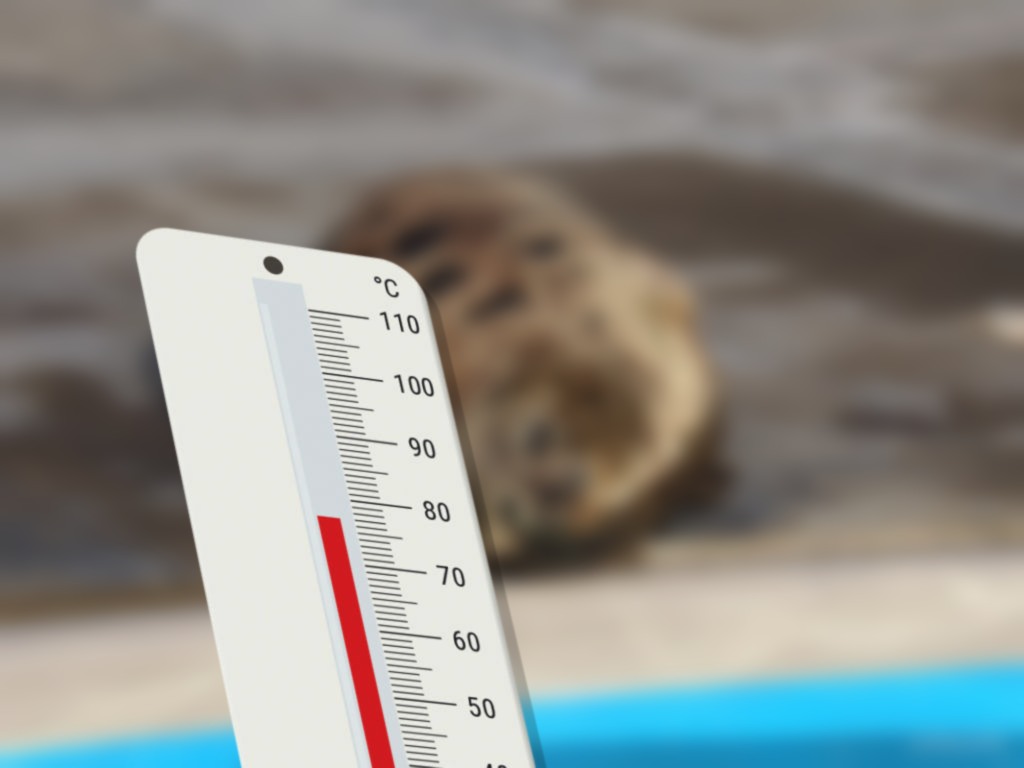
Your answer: 77 °C
